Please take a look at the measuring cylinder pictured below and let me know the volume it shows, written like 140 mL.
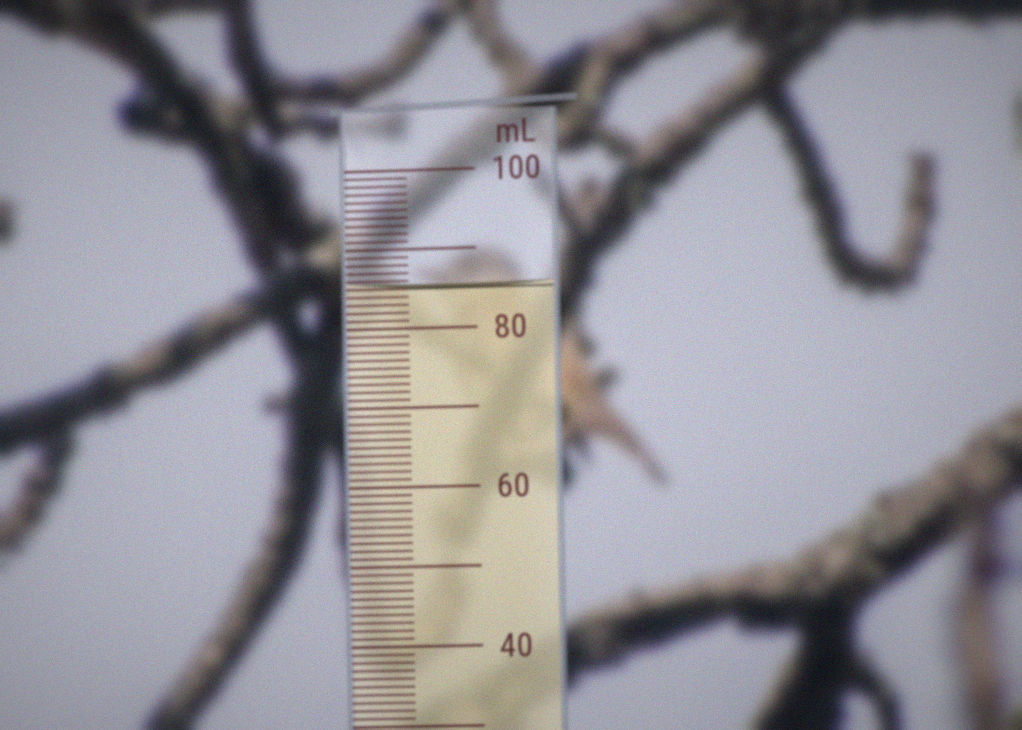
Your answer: 85 mL
